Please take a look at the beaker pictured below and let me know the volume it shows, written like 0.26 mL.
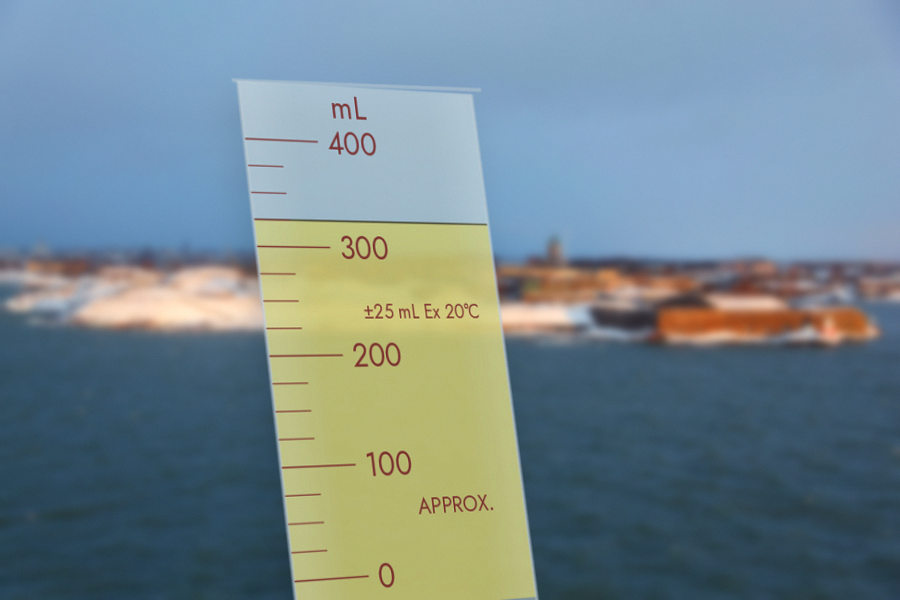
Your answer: 325 mL
